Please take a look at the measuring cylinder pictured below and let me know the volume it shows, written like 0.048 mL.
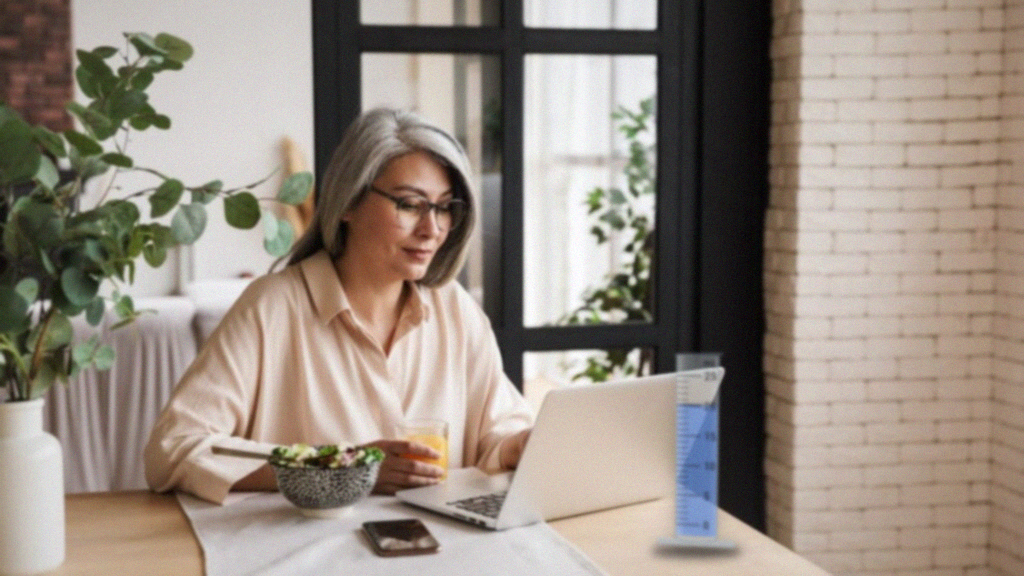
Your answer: 20 mL
